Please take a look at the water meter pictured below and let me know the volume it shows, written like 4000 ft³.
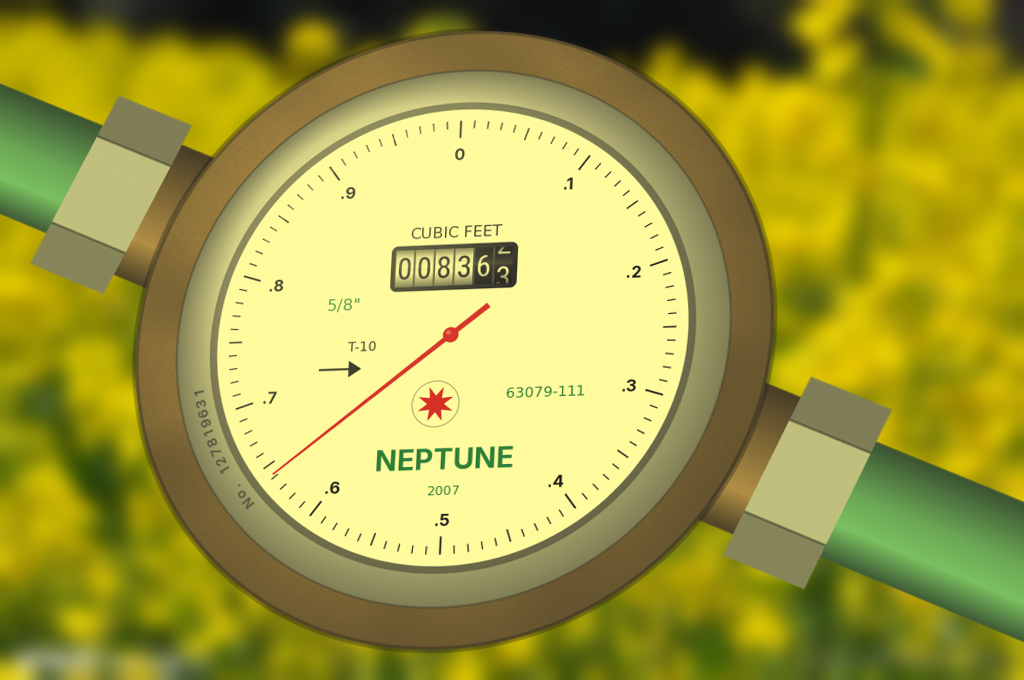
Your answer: 8362.64 ft³
